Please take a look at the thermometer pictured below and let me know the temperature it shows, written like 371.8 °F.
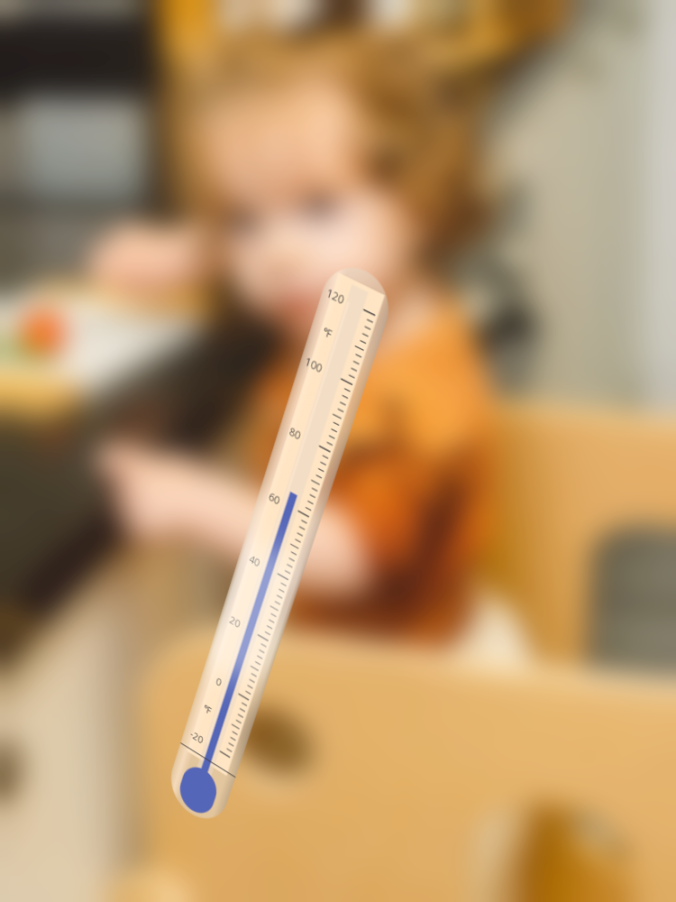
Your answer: 64 °F
